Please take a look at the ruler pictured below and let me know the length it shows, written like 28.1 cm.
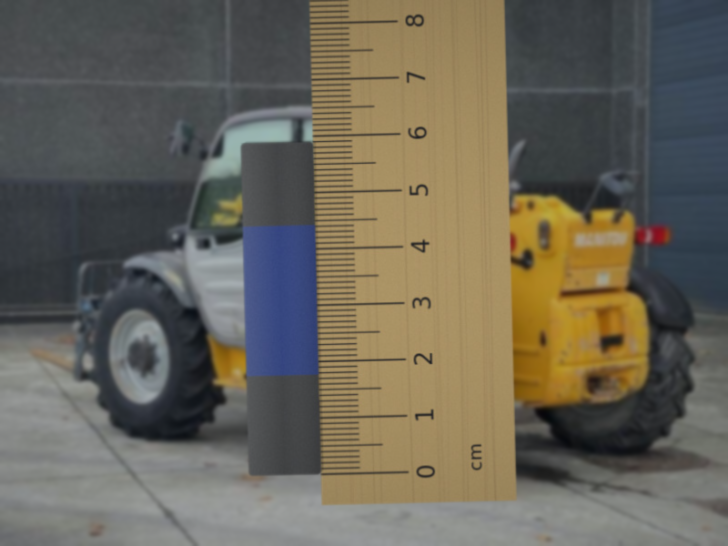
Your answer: 5.9 cm
